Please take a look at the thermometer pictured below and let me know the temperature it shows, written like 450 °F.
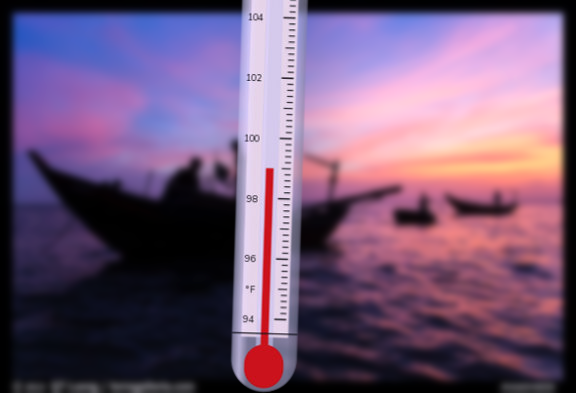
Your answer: 99 °F
